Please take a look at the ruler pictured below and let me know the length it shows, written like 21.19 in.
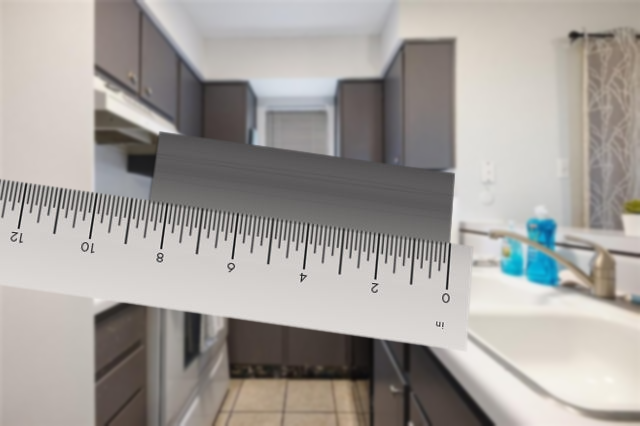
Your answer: 8.5 in
